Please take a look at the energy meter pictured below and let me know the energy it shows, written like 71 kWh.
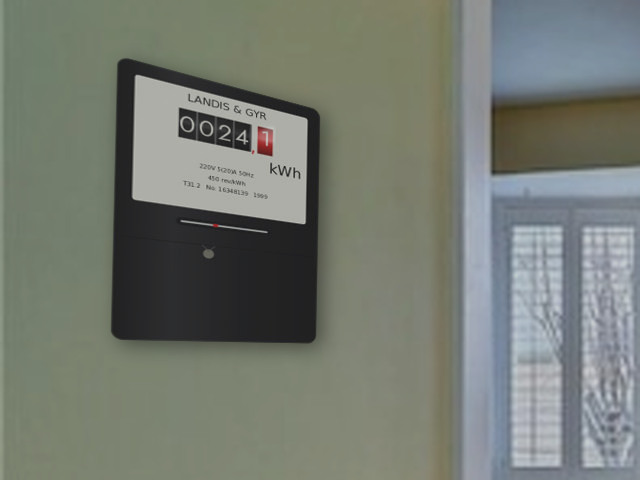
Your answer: 24.1 kWh
